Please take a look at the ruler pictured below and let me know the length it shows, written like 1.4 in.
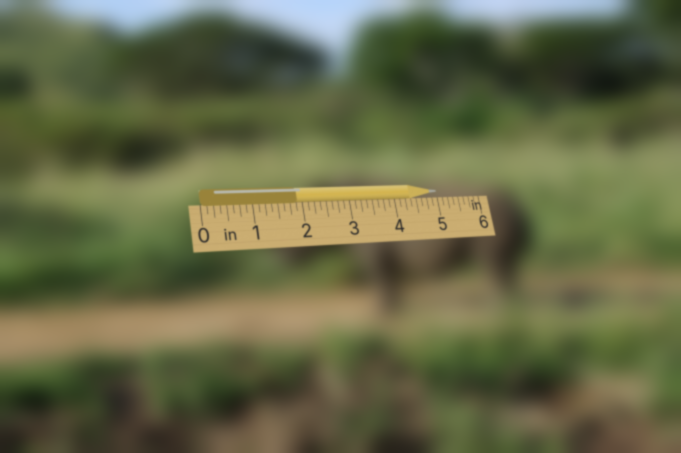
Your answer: 5 in
